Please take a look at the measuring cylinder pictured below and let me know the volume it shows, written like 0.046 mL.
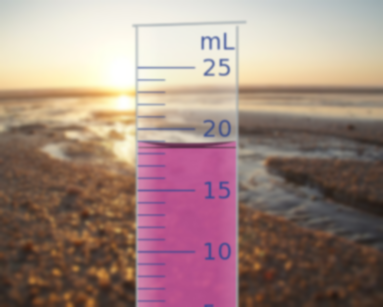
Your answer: 18.5 mL
